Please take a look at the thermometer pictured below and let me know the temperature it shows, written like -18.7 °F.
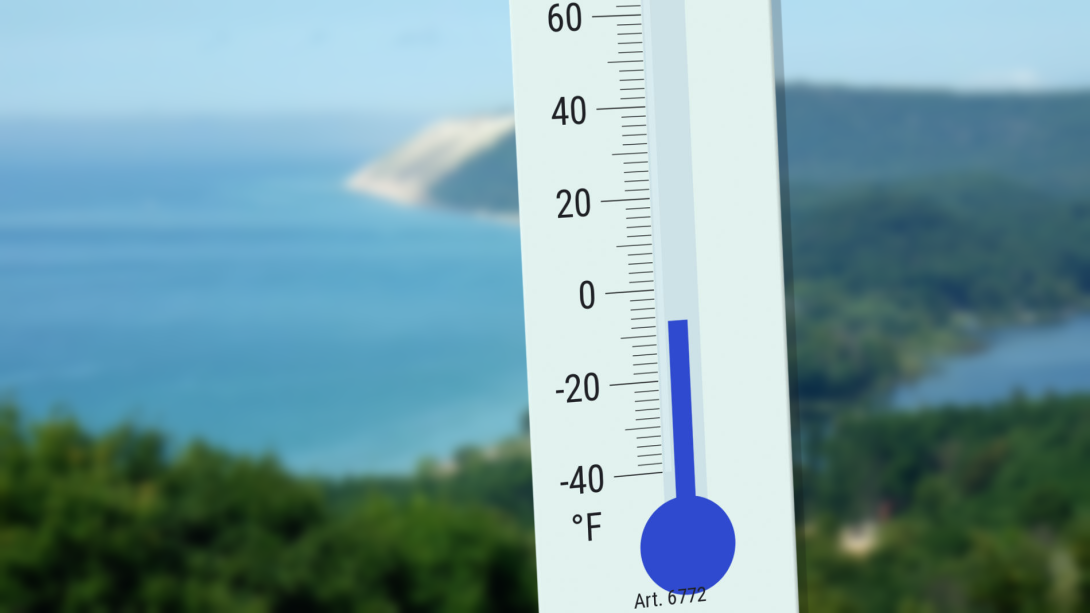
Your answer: -7 °F
